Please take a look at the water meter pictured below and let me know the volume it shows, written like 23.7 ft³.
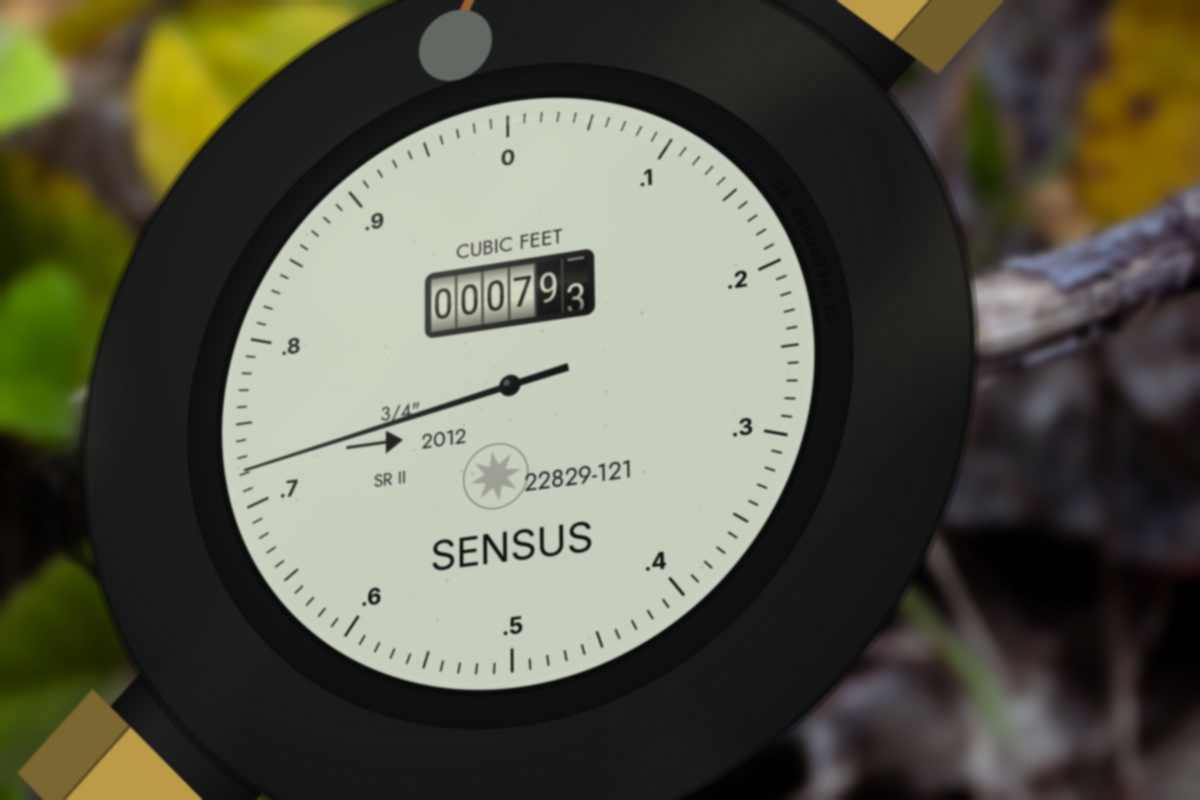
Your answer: 792.72 ft³
